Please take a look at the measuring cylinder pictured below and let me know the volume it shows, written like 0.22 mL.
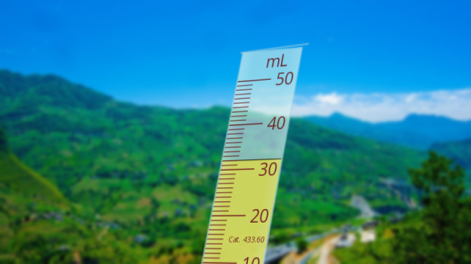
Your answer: 32 mL
